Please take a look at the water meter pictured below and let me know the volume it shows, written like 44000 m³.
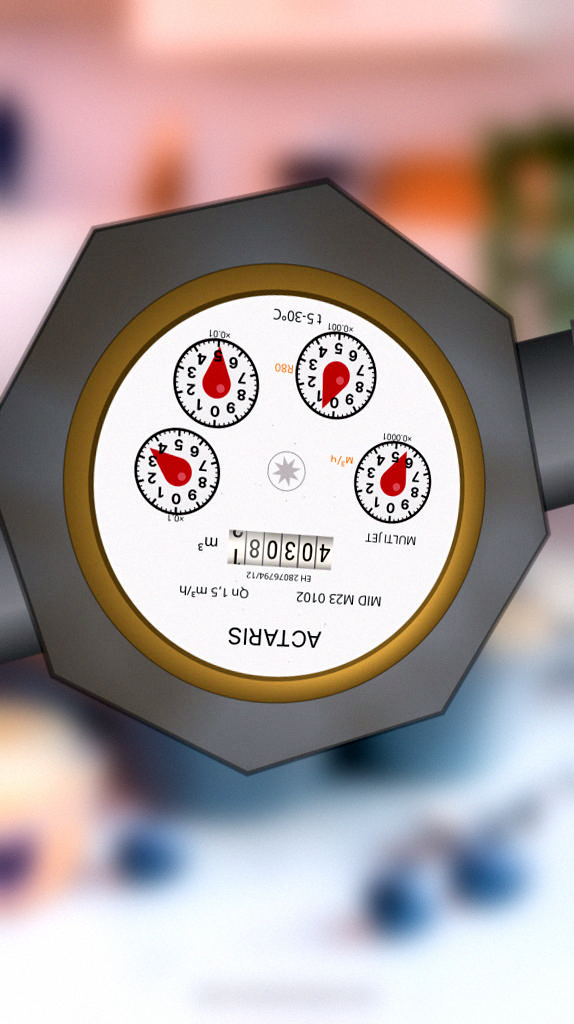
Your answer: 403081.3505 m³
